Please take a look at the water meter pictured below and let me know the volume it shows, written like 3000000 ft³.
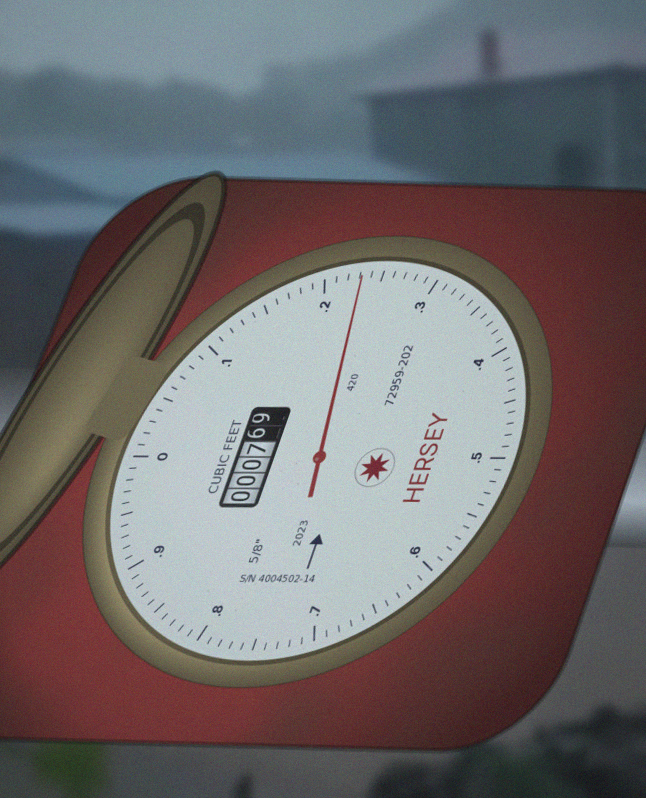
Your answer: 769.23 ft³
